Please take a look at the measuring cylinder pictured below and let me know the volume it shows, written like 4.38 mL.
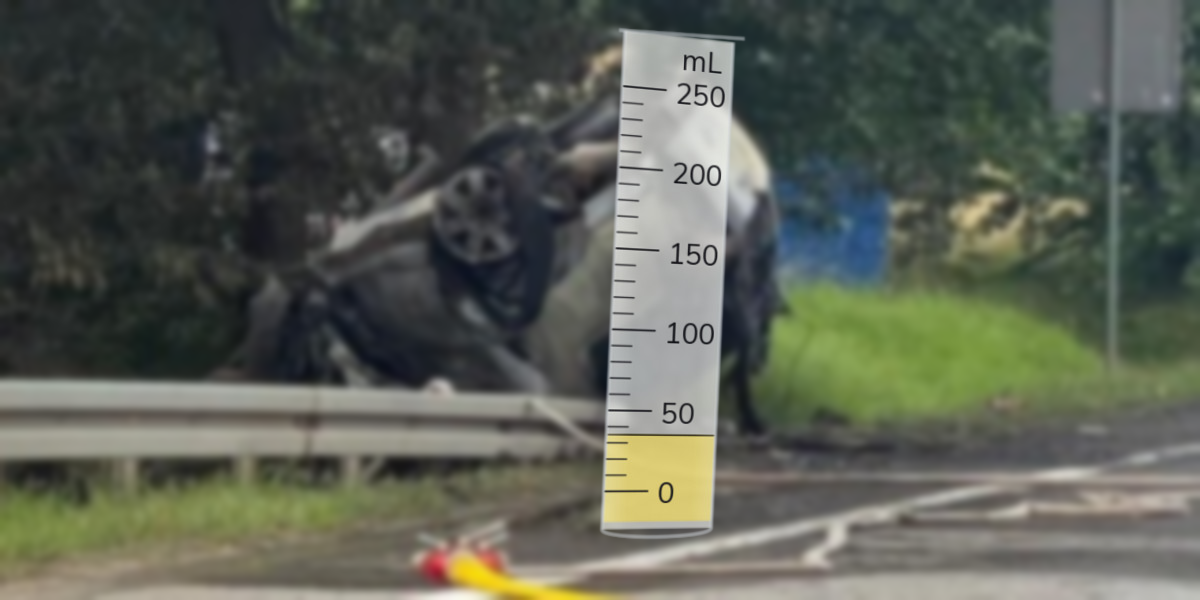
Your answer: 35 mL
